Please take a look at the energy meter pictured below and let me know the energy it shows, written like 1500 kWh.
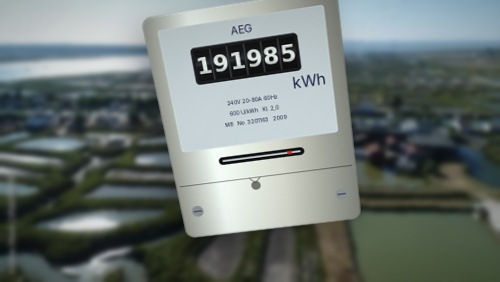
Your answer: 191985 kWh
